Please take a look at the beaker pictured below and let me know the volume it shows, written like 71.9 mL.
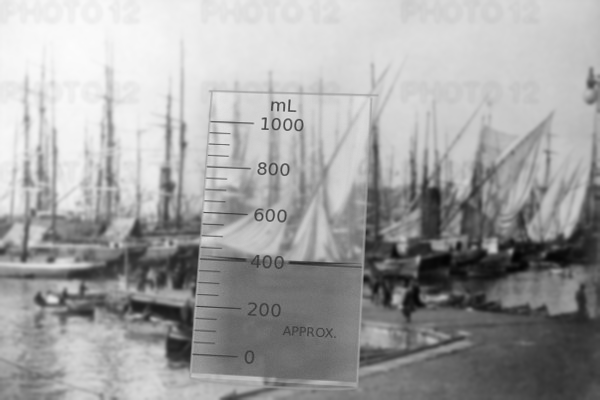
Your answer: 400 mL
